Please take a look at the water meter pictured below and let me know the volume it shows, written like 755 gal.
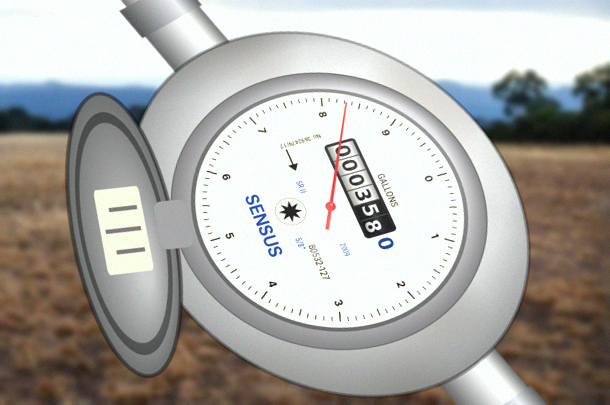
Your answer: 3578.3 gal
